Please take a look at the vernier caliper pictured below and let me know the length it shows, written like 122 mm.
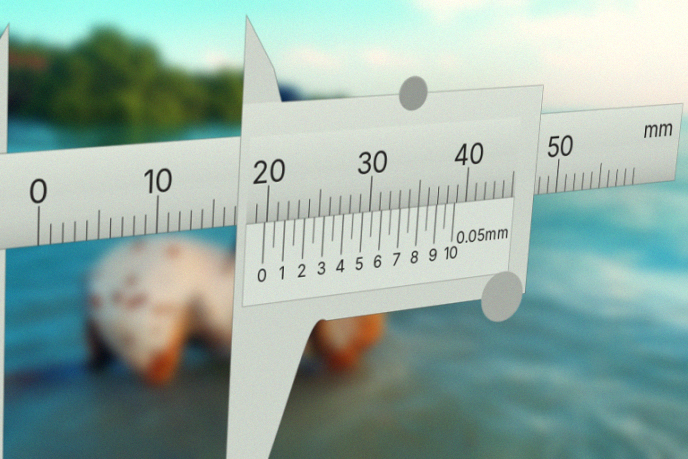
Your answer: 19.8 mm
